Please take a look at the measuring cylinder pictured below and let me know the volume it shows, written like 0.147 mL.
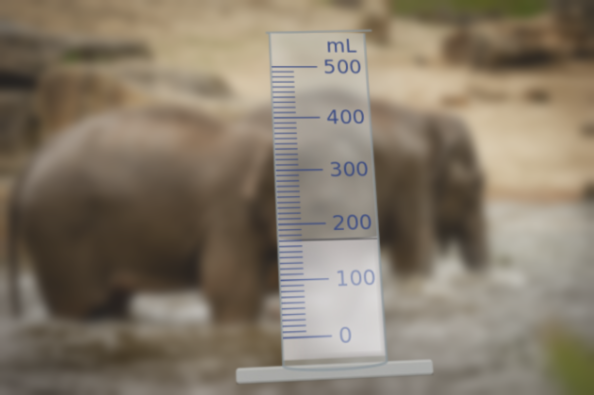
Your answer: 170 mL
